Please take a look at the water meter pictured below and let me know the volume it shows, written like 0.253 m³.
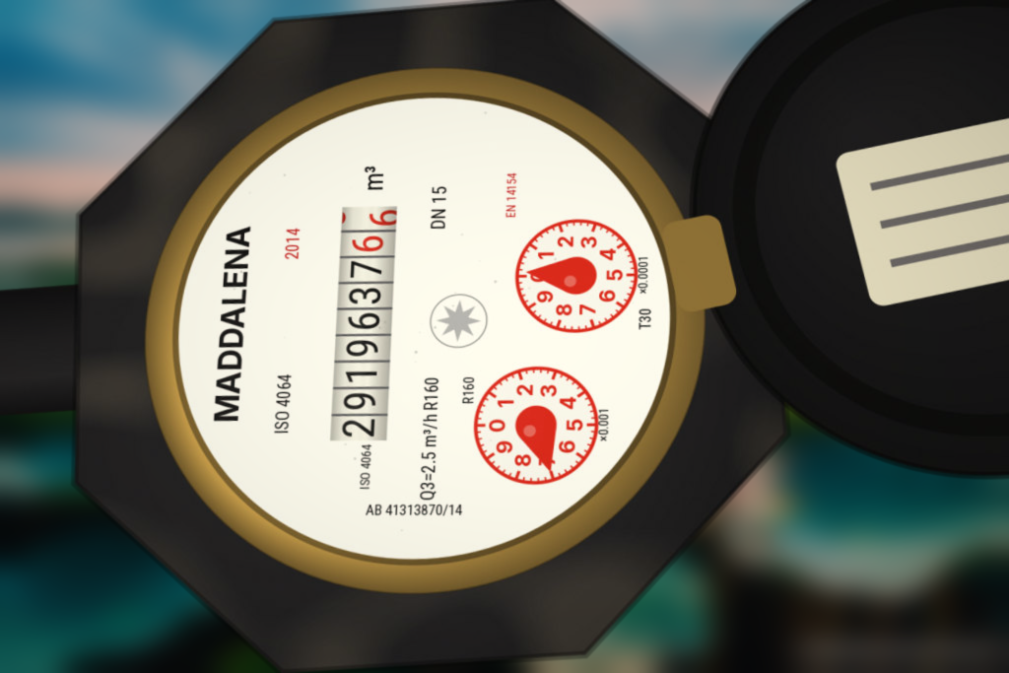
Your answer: 2919637.6570 m³
